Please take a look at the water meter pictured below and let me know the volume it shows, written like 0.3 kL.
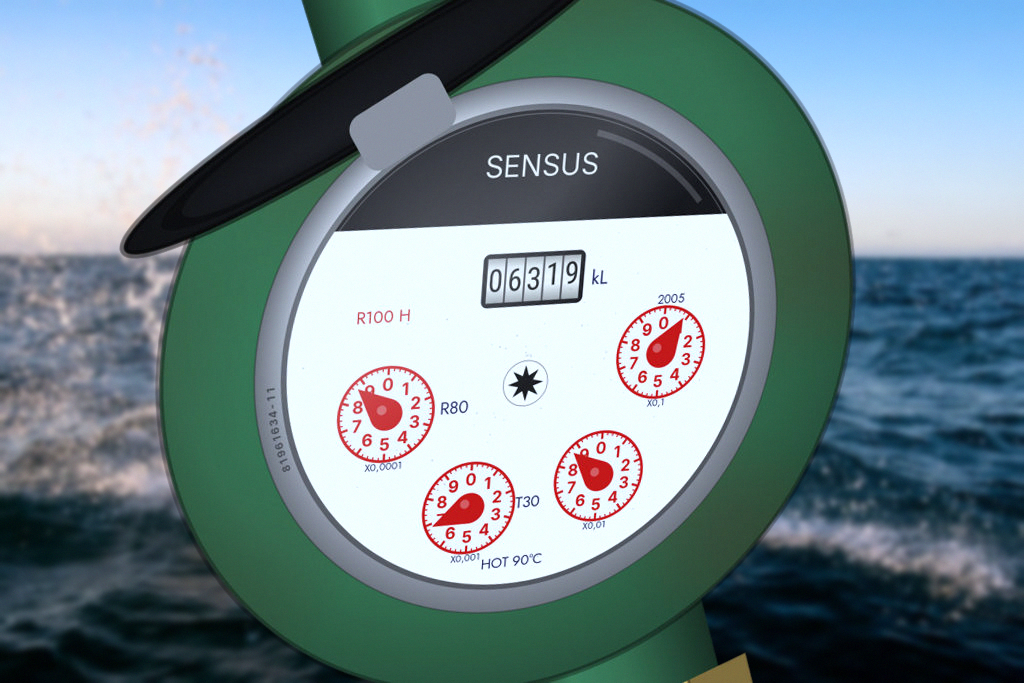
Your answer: 6319.0868 kL
